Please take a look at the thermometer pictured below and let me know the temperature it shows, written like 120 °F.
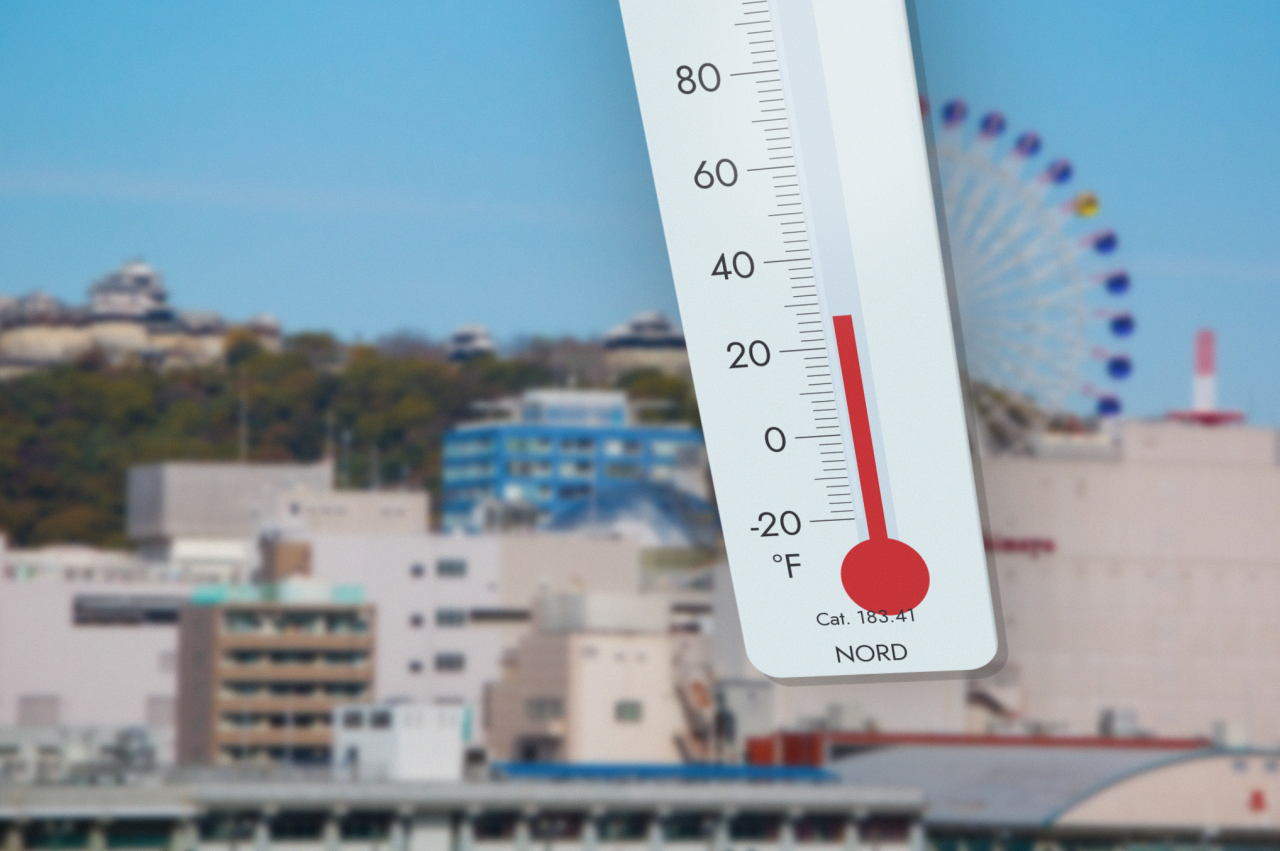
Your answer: 27 °F
